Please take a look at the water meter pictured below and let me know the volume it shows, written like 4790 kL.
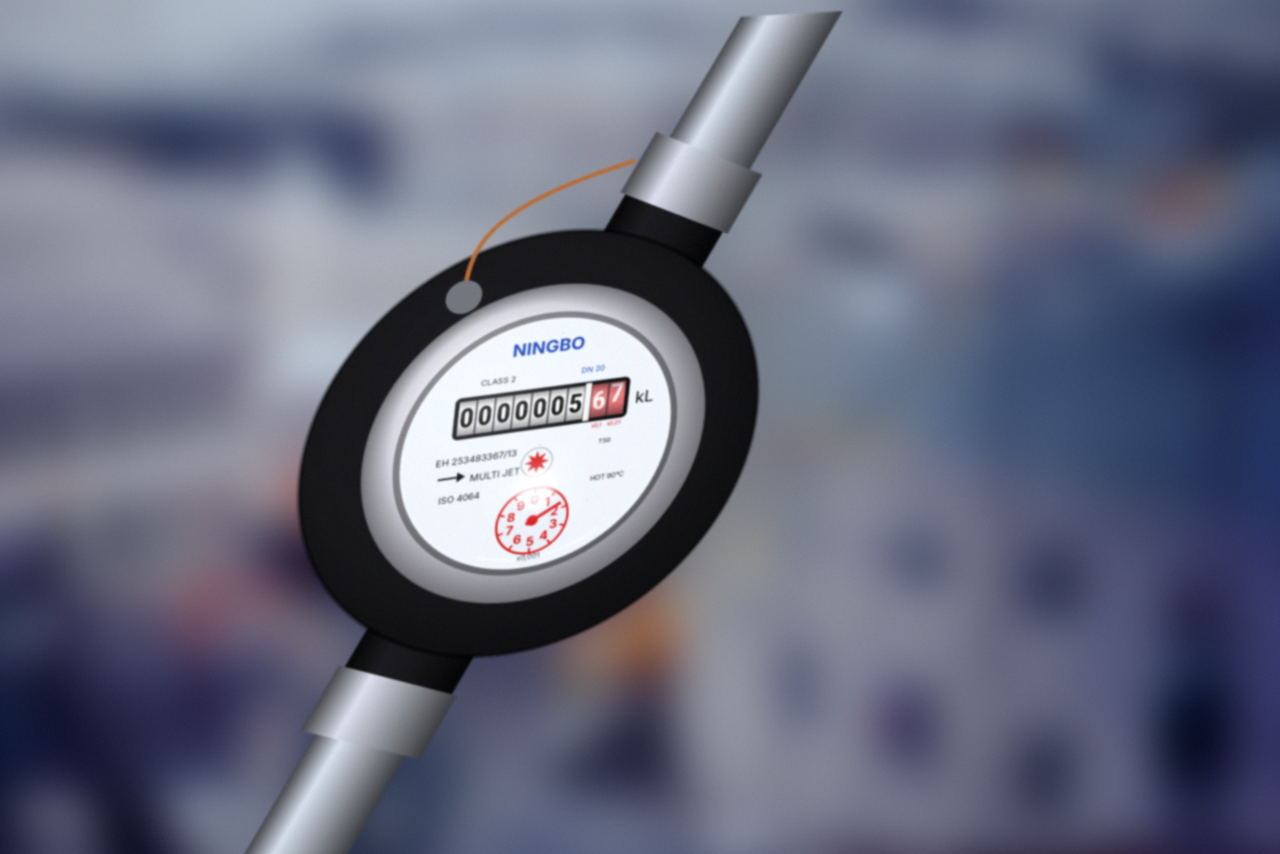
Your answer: 5.671 kL
